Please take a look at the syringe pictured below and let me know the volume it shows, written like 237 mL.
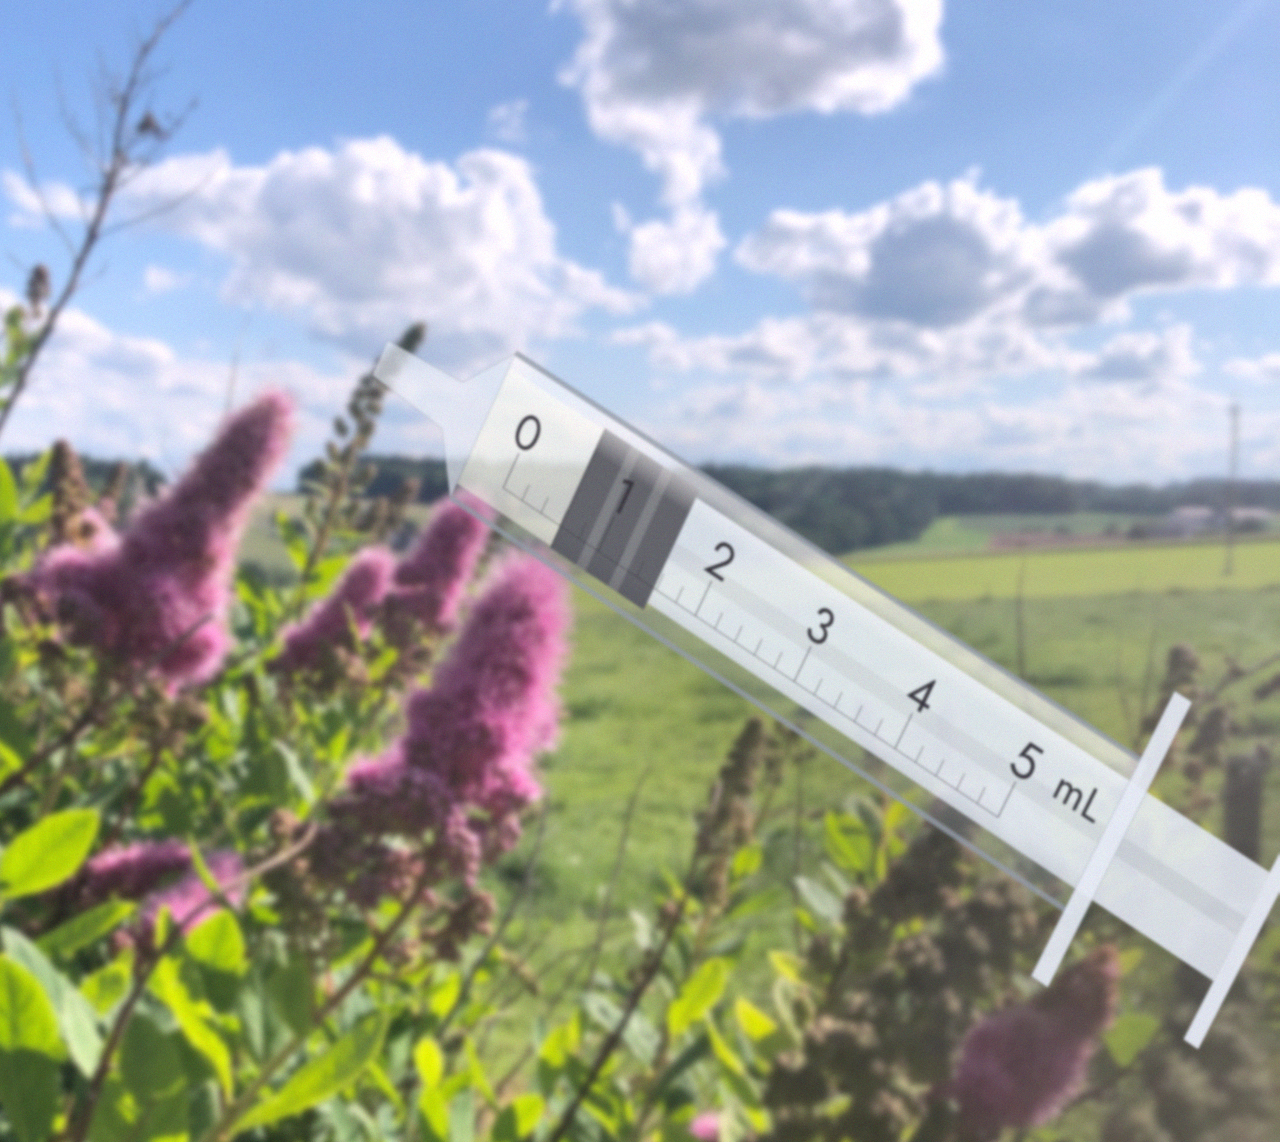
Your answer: 0.6 mL
